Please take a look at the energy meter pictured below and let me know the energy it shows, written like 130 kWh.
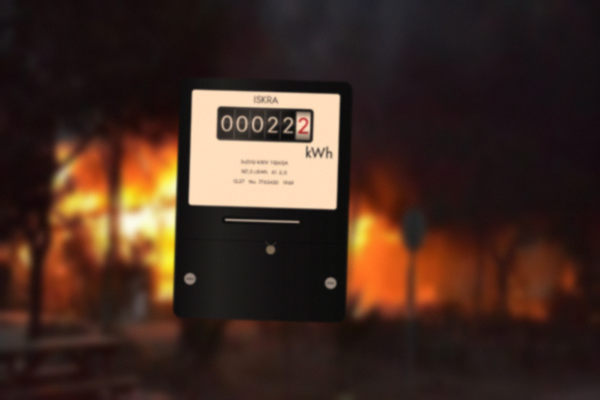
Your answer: 22.2 kWh
